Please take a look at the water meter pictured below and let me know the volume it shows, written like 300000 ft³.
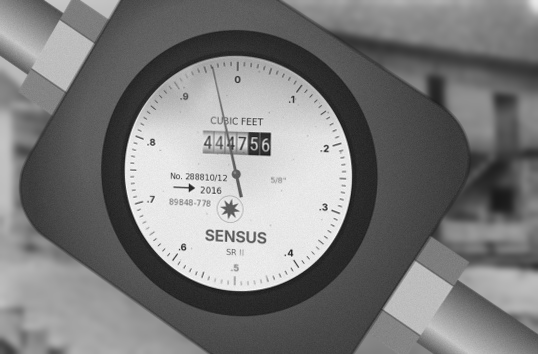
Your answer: 444755.96 ft³
